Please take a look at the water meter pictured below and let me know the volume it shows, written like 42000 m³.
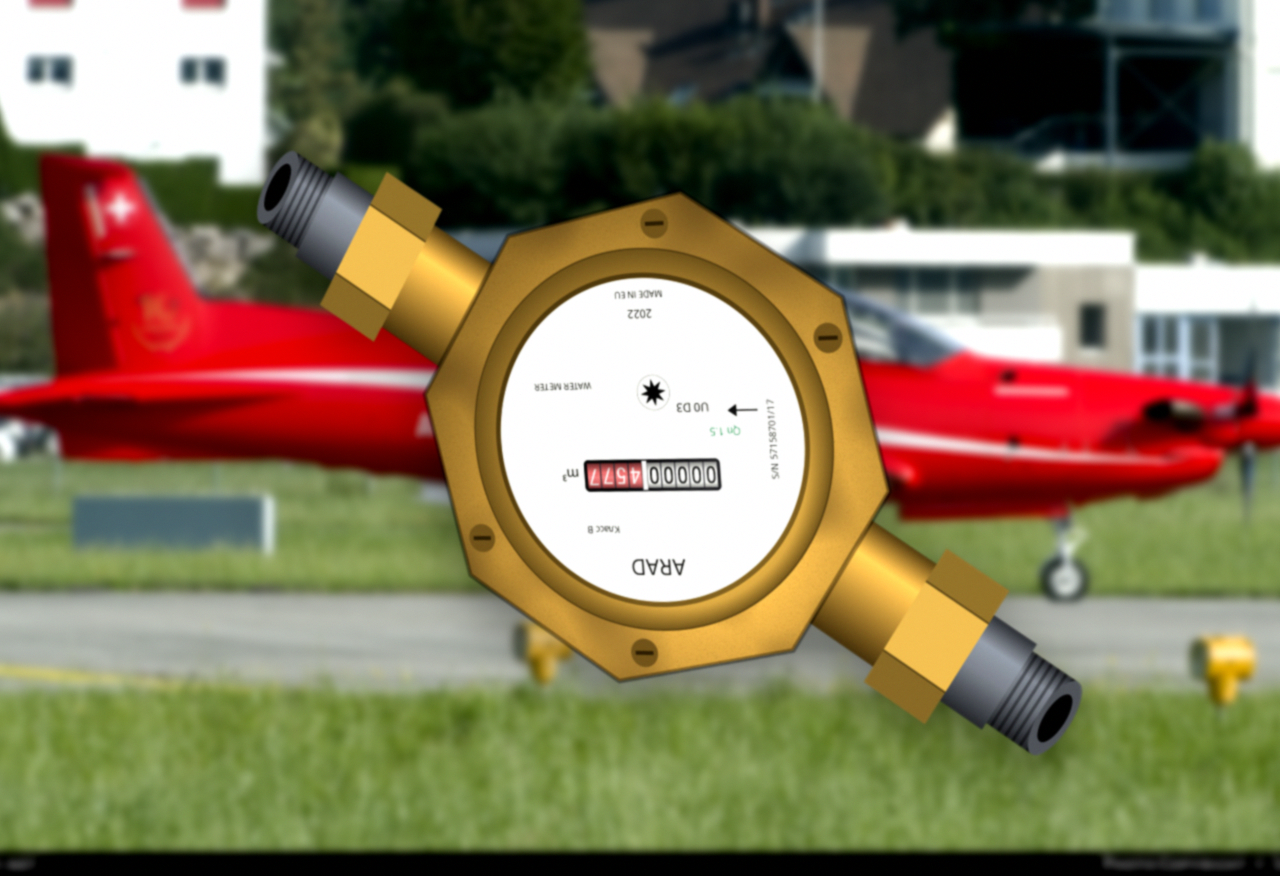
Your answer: 0.4577 m³
